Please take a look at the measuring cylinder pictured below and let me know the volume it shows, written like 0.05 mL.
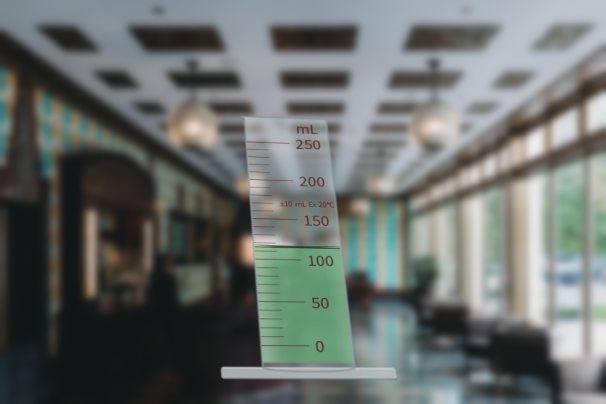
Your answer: 115 mL
